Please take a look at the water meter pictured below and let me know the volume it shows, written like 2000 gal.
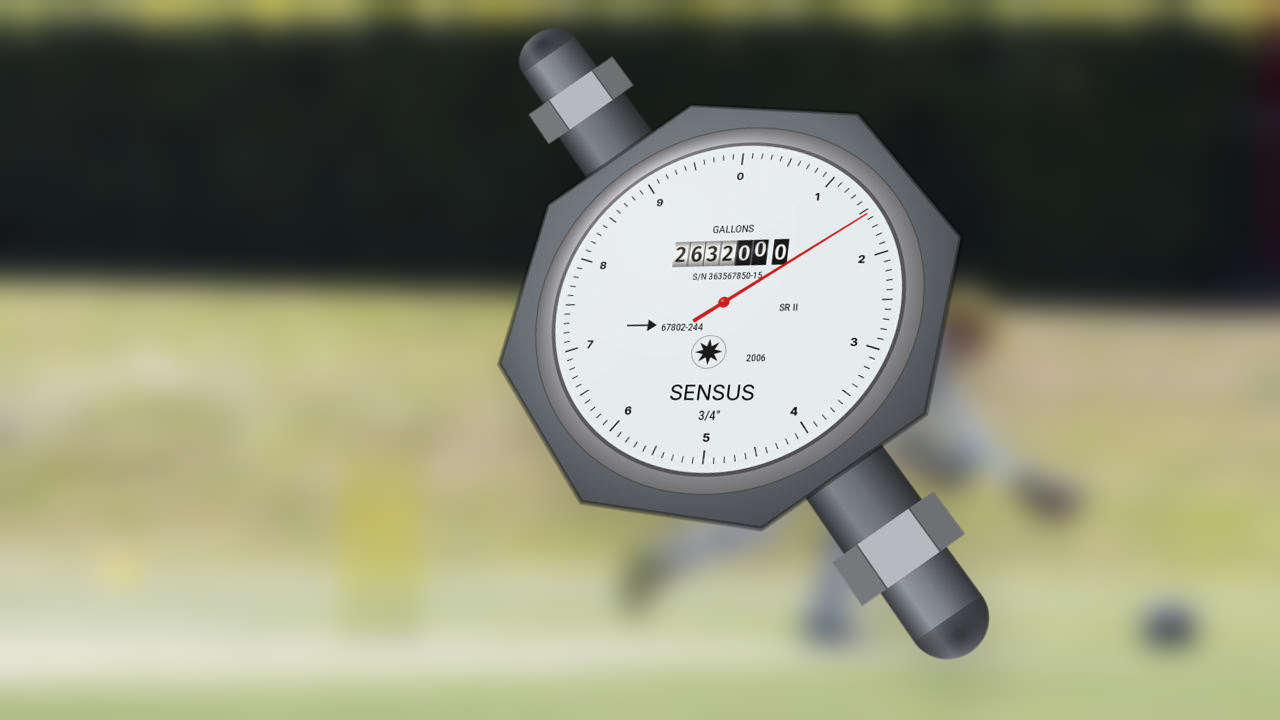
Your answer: 2632001.5 gal
